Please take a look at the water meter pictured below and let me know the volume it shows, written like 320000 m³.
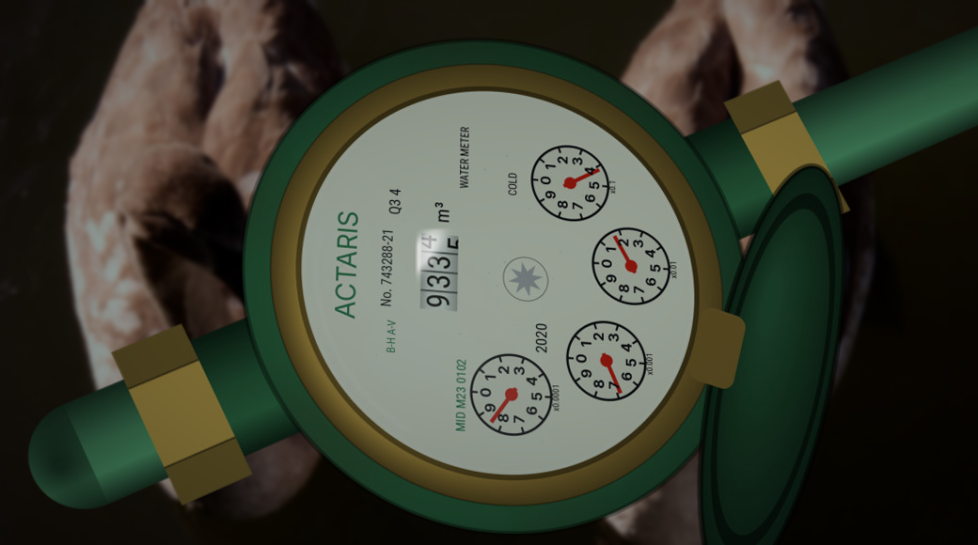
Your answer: 9334.4168 m³
